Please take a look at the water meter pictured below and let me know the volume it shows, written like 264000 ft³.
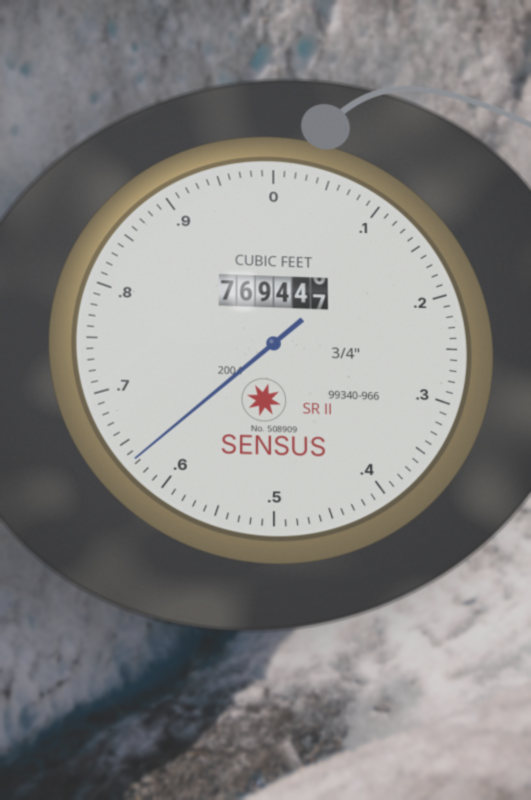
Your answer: 769446.63 ft³
